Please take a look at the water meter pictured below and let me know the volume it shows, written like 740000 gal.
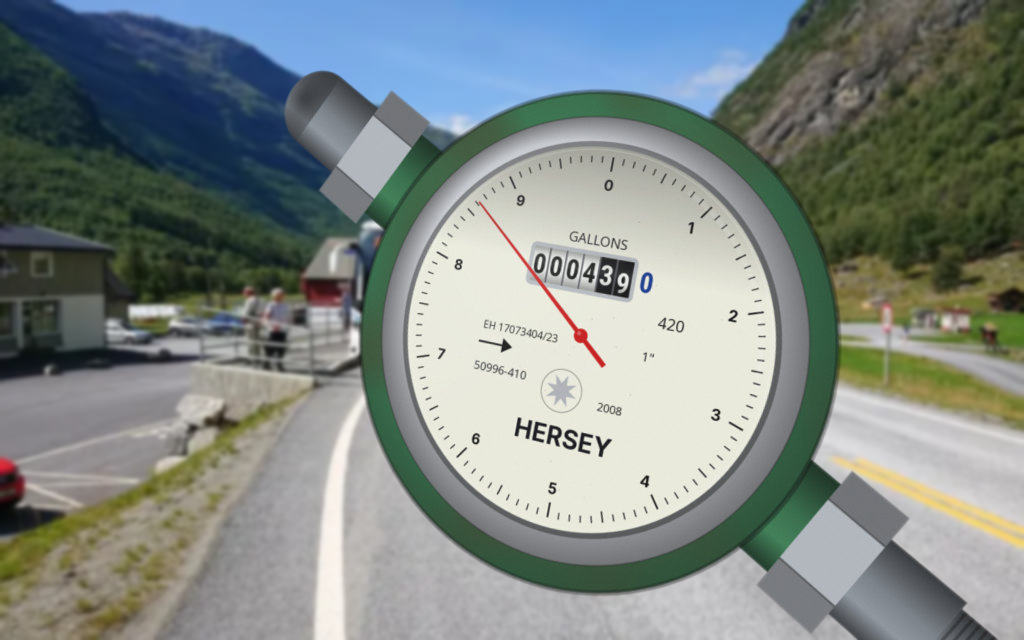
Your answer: 4388.6 gal
